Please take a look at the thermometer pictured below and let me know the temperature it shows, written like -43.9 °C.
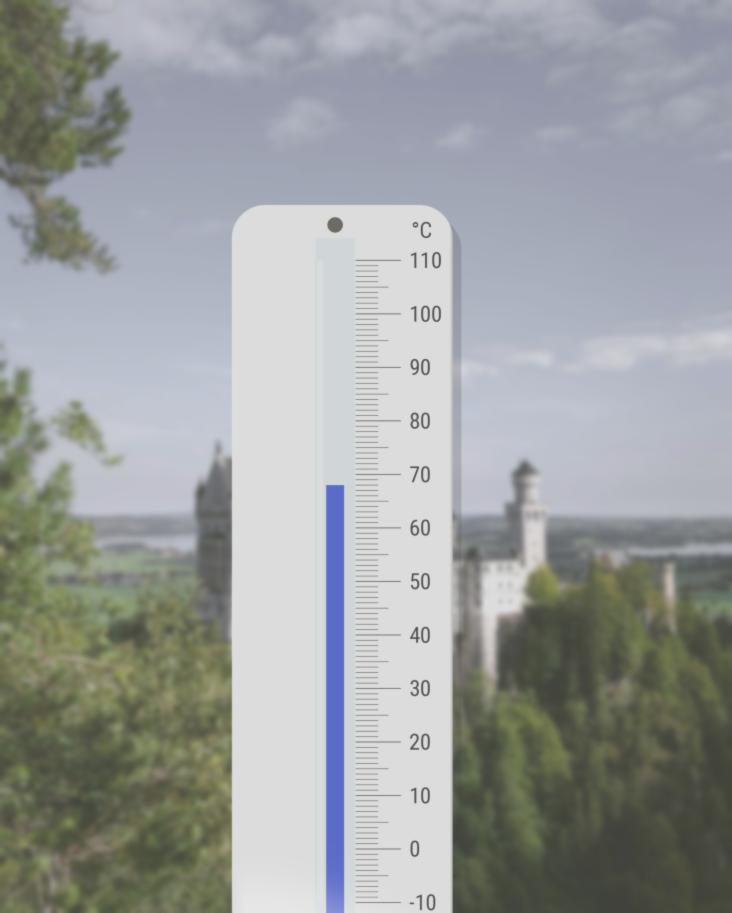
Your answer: 68 °C
